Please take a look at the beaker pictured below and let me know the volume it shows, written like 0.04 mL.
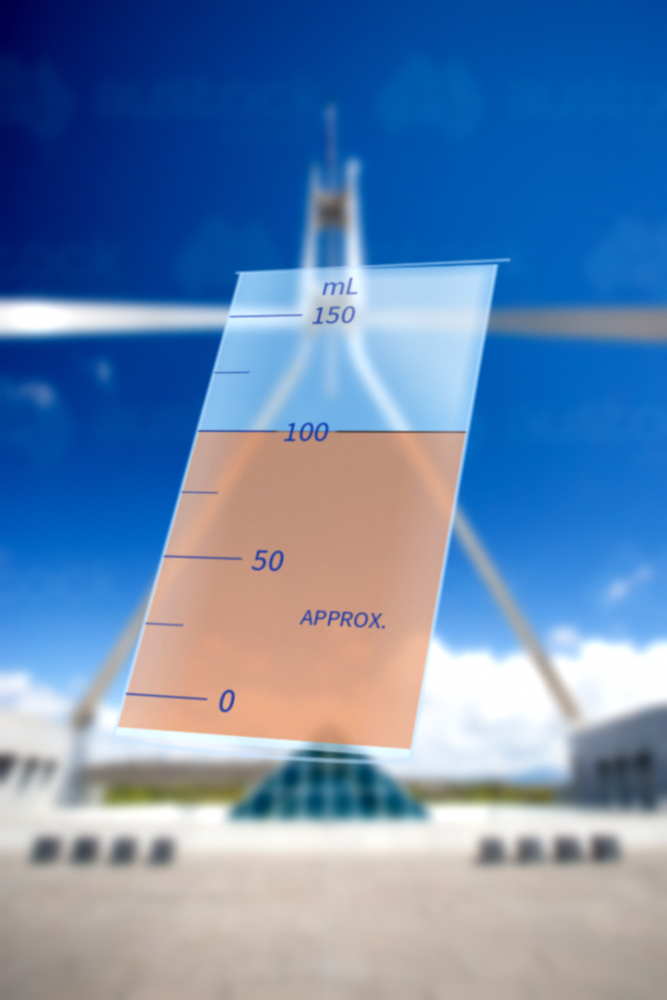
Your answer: 100 mL
